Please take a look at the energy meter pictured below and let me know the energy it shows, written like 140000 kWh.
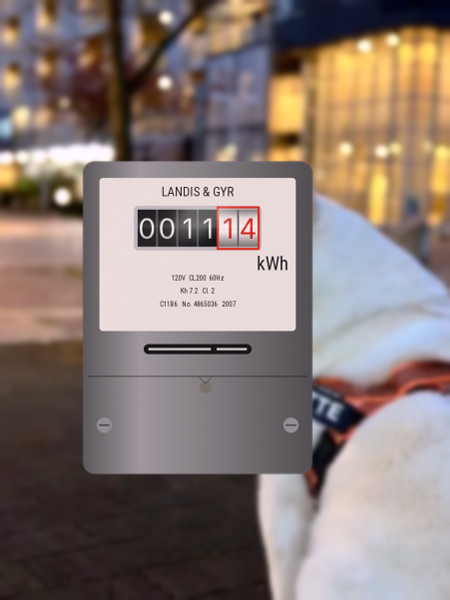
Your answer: 11.14 kWh
